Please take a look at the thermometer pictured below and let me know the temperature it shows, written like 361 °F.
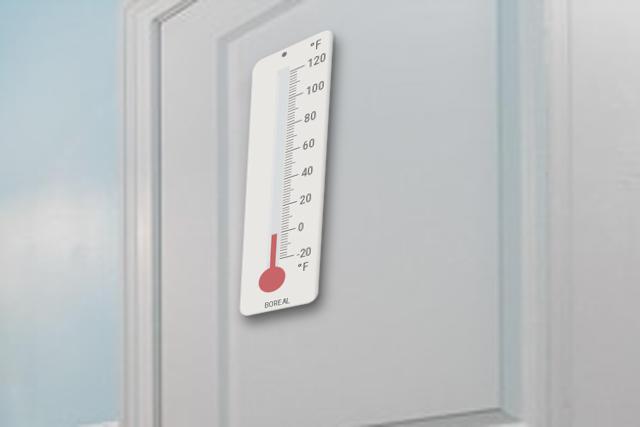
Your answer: 0 °F
